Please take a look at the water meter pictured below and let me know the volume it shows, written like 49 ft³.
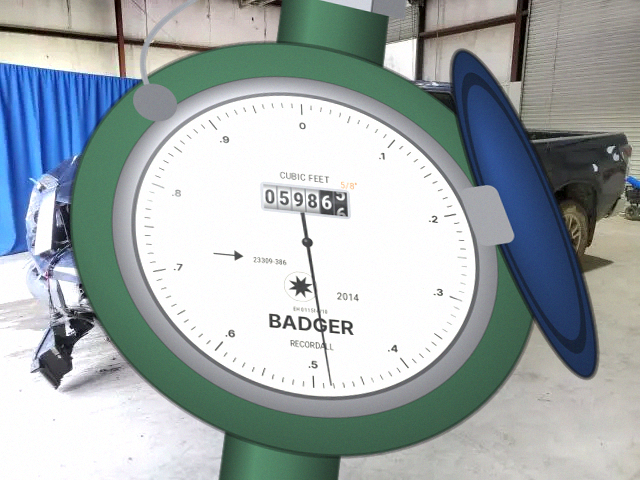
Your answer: 59865.48 ft³
